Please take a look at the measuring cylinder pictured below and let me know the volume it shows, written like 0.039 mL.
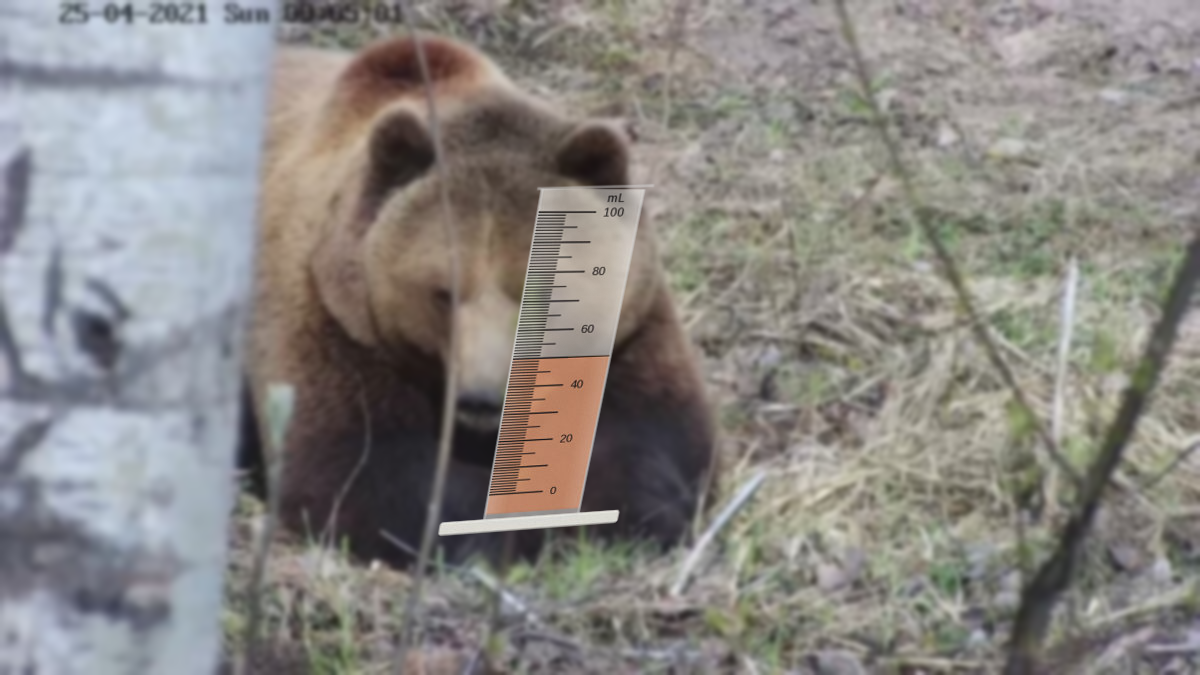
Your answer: 50 mL
